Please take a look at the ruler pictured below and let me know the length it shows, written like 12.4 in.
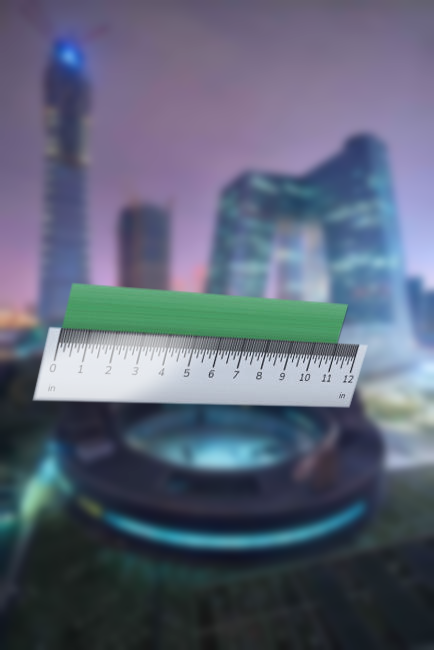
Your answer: 11 in
